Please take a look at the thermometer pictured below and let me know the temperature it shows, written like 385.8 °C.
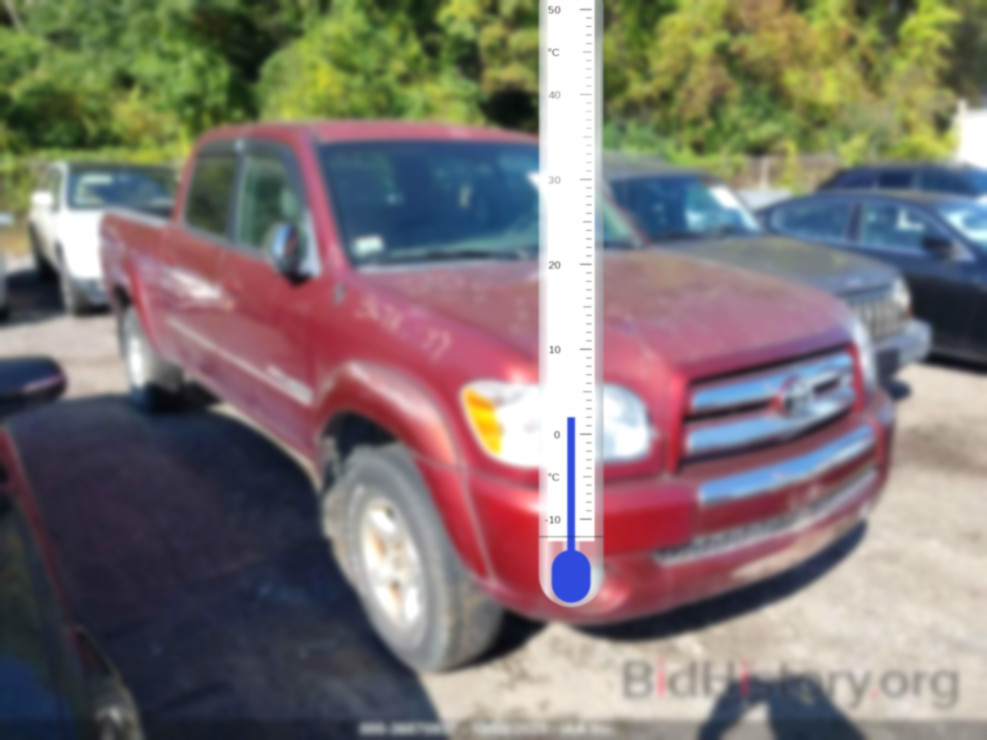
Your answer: 2 °C
